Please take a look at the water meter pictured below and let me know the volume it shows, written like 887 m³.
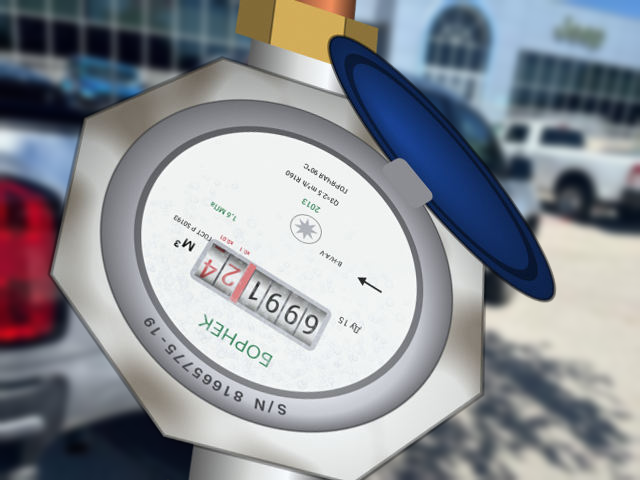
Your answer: 6991.24 m³
